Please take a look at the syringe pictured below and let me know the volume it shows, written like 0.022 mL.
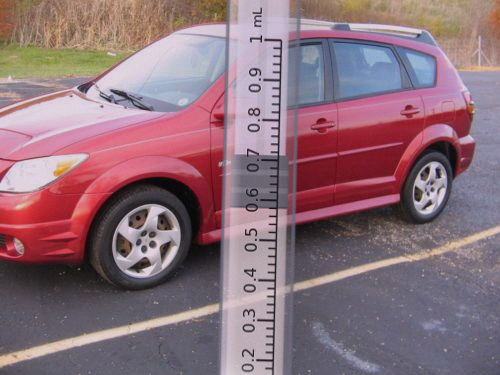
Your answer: 0.58 mL
